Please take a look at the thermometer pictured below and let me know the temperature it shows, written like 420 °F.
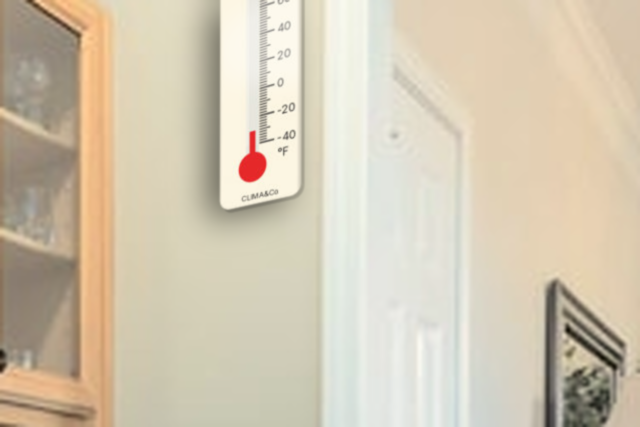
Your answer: -30 °F
